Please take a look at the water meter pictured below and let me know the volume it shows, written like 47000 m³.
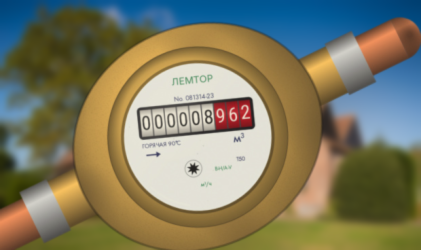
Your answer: 8.962 m³
